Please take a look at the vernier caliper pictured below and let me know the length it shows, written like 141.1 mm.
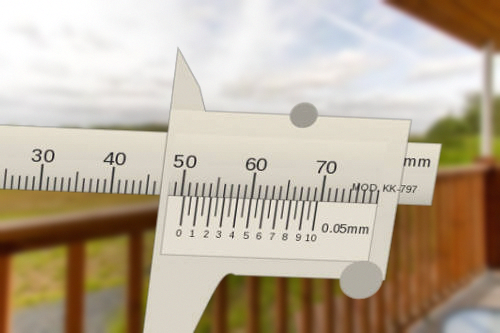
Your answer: 50.4 mm
